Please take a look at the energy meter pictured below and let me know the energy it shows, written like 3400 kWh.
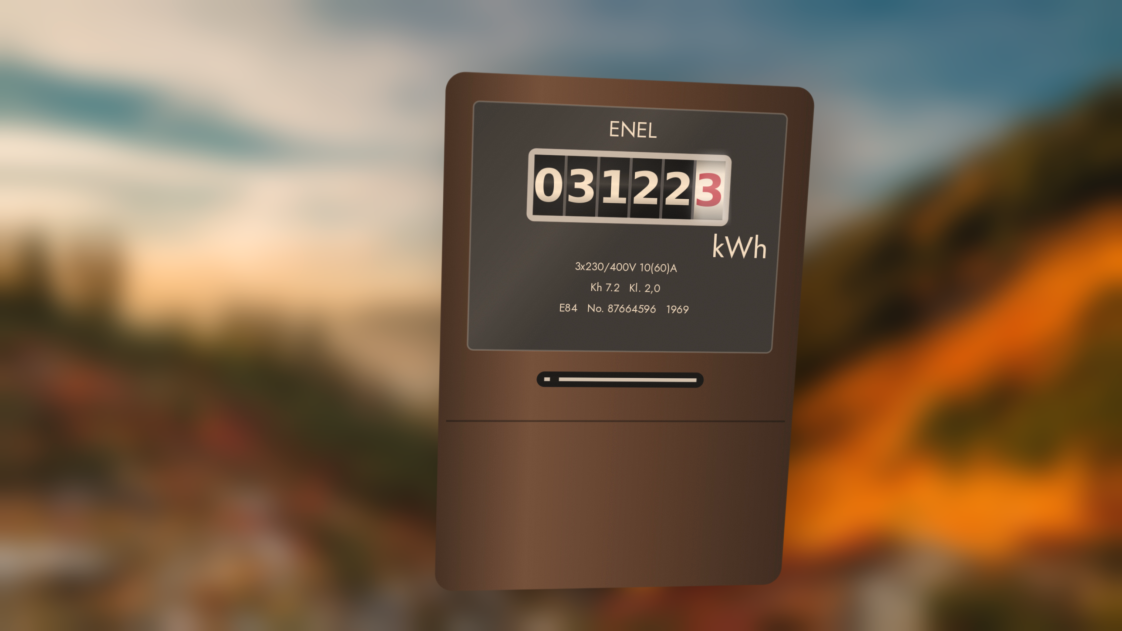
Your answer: 3122.3 kWh
